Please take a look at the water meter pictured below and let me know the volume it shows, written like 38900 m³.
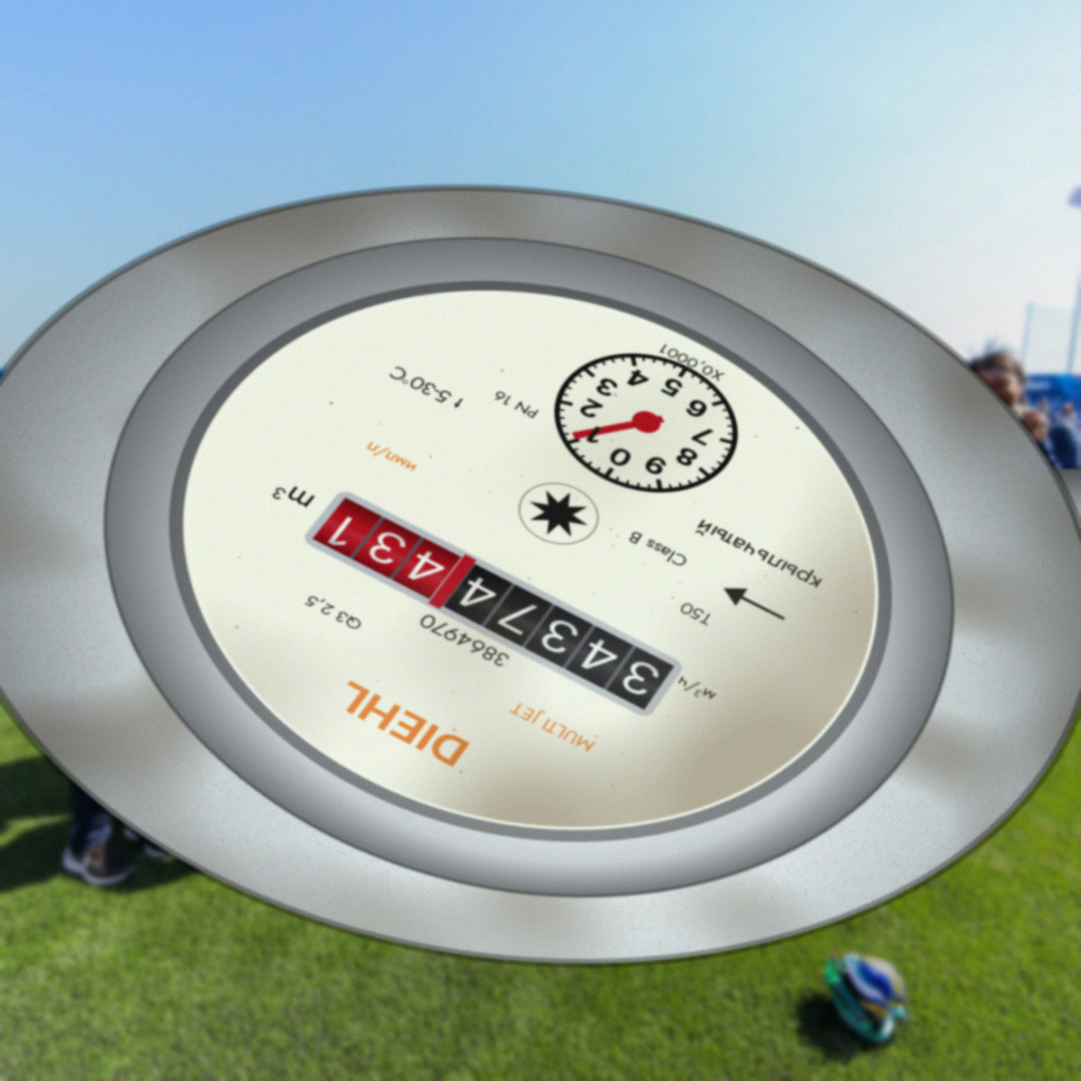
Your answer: 34374.4311 m³
